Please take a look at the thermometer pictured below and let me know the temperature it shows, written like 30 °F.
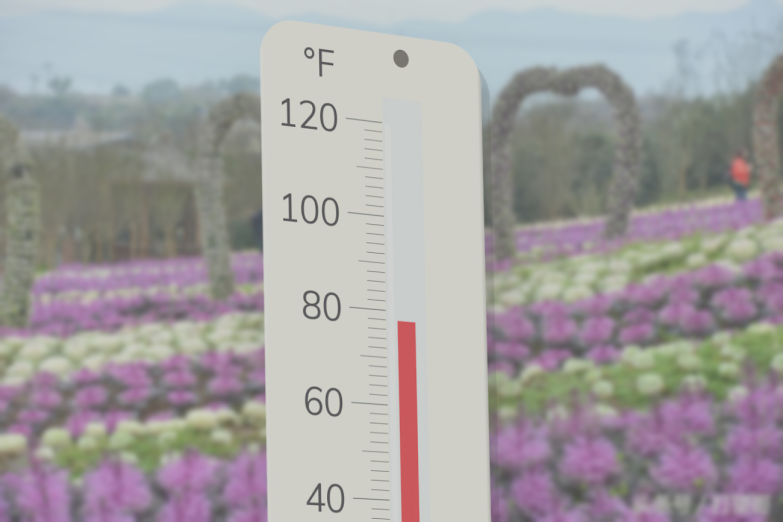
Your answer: 78 °F
